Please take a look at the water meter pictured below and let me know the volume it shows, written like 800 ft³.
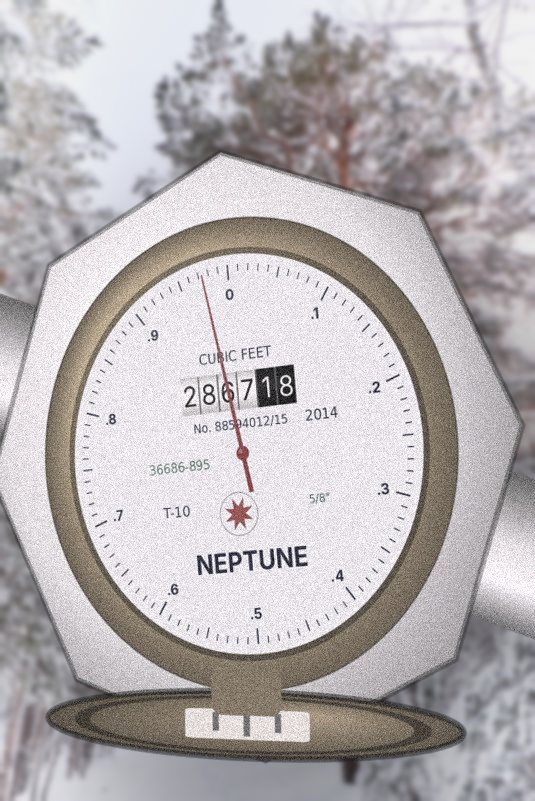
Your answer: 286717.97 ft³
